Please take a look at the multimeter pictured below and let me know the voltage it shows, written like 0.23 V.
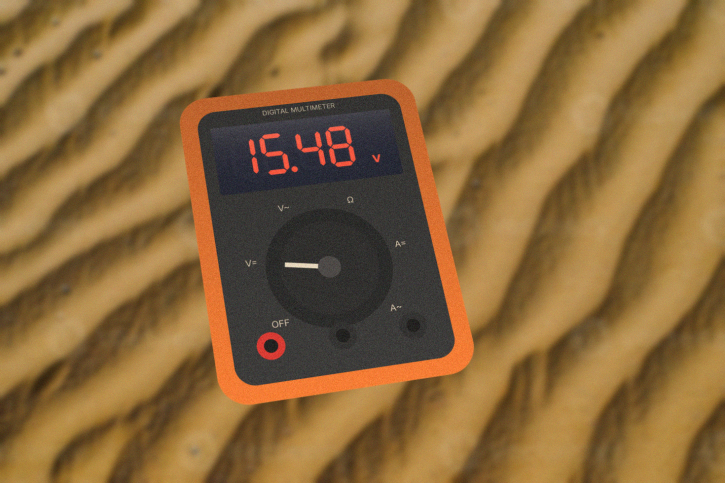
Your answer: 15.48 V
